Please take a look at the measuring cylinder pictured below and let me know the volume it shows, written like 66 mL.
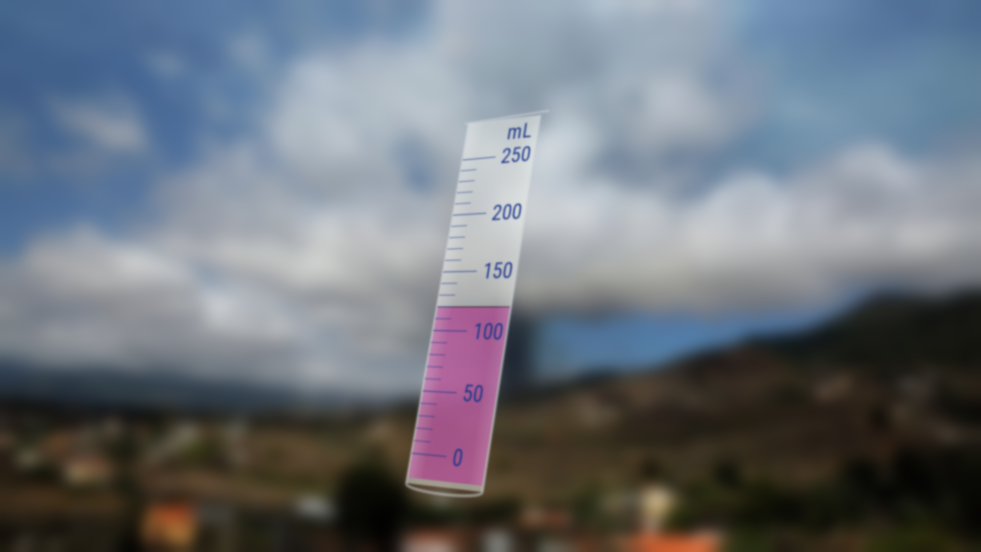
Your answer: 120 mL
